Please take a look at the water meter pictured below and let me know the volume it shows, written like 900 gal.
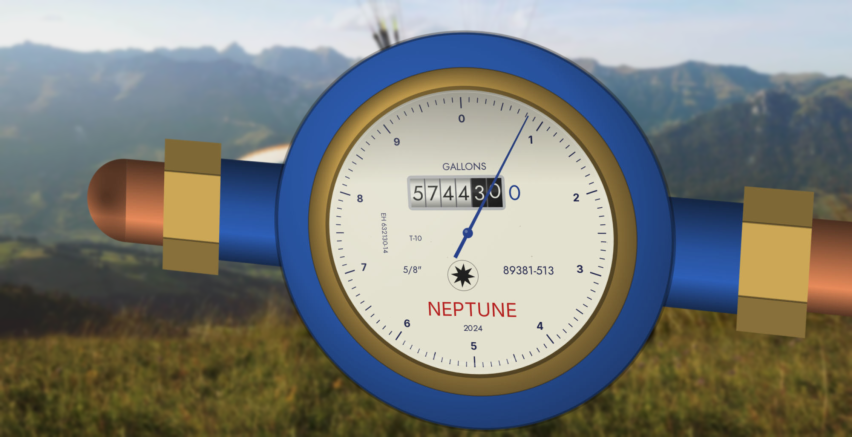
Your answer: 5744300.8 gal
